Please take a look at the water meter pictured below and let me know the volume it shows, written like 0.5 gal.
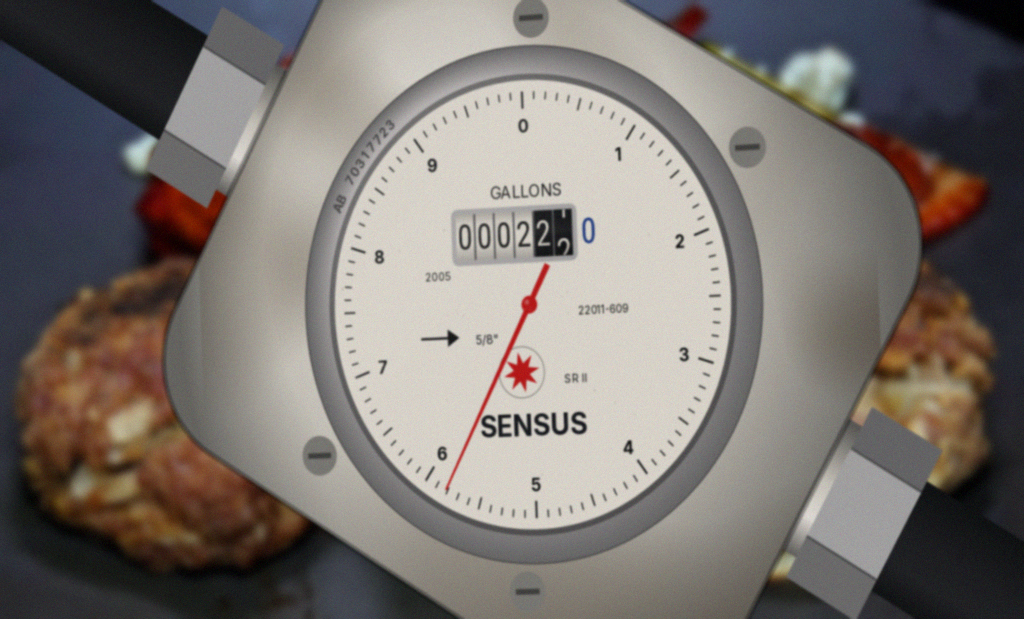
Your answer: 2215.8 gal
